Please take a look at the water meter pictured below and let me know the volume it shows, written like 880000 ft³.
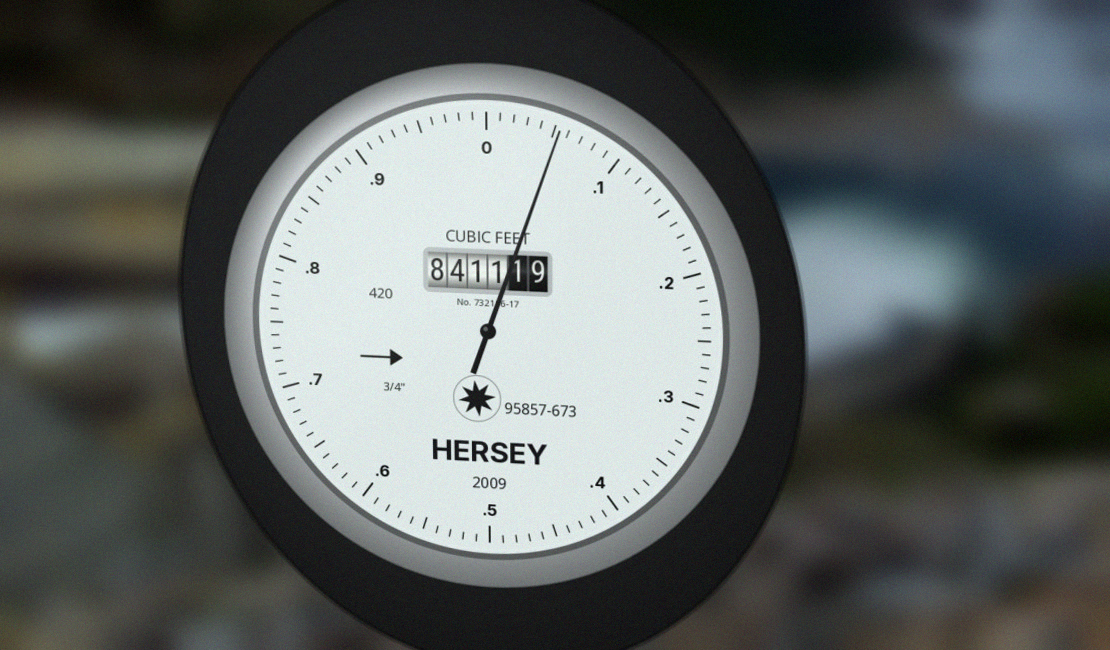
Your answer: 841119.05 ft³
